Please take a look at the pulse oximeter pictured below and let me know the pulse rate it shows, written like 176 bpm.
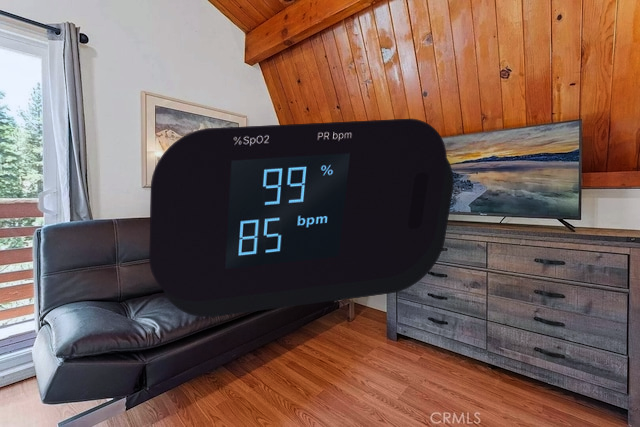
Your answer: 85 bpm
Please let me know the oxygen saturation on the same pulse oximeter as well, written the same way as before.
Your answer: 99 %
